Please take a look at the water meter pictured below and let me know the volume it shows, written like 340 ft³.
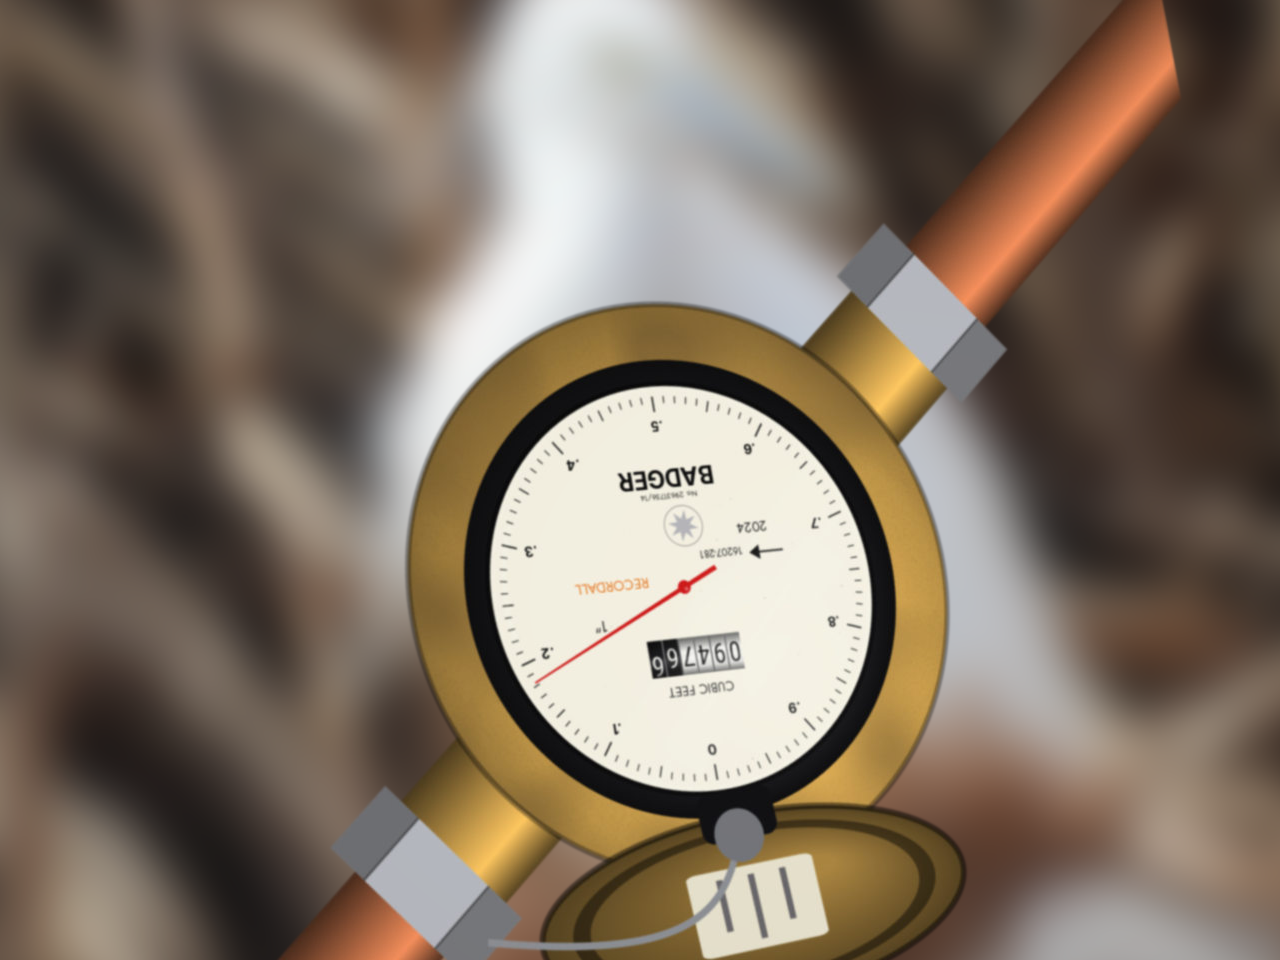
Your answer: 94766.18 ft³
